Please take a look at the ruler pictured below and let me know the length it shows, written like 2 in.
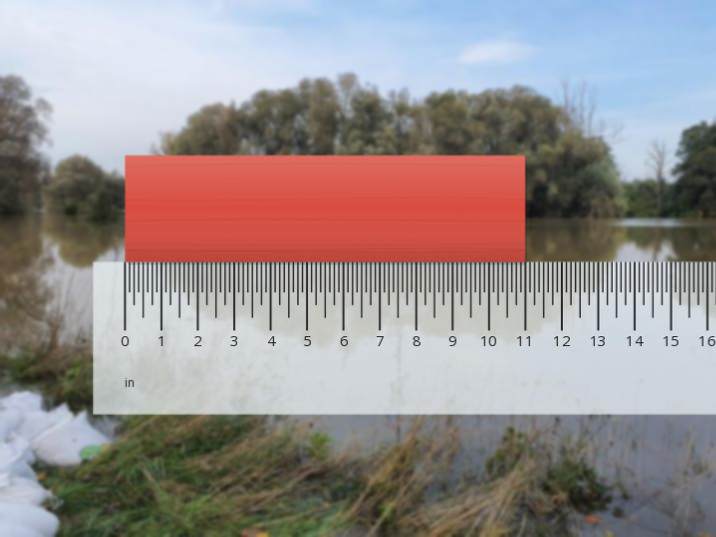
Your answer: 11 in
